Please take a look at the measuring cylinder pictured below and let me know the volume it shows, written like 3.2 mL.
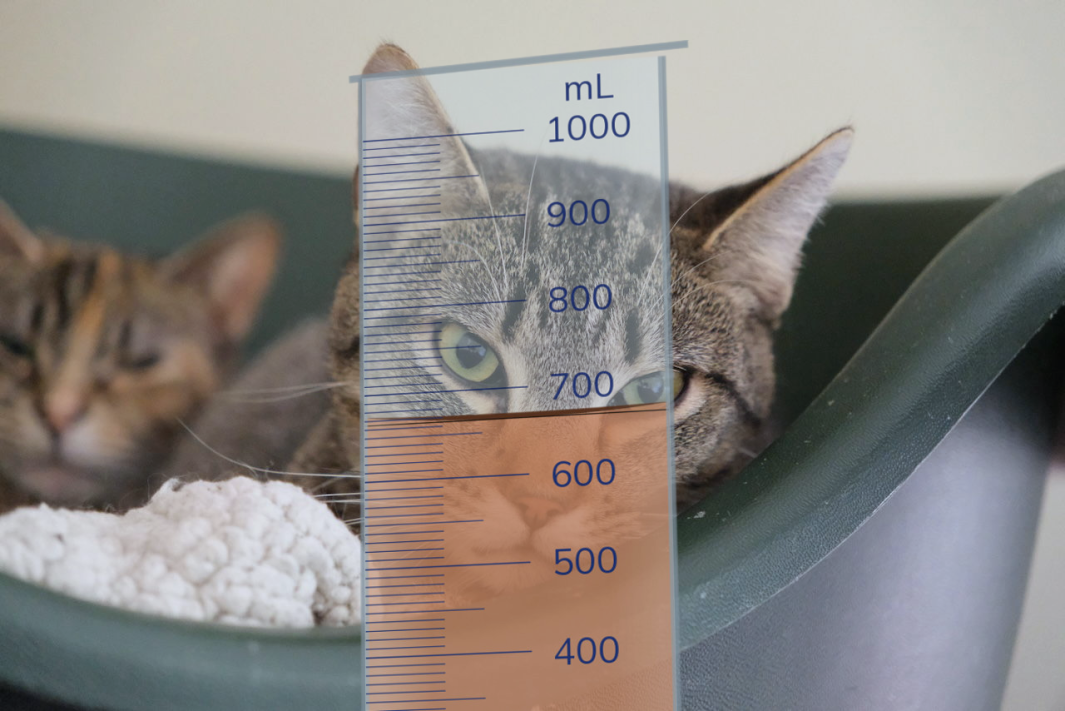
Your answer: 665 mL
